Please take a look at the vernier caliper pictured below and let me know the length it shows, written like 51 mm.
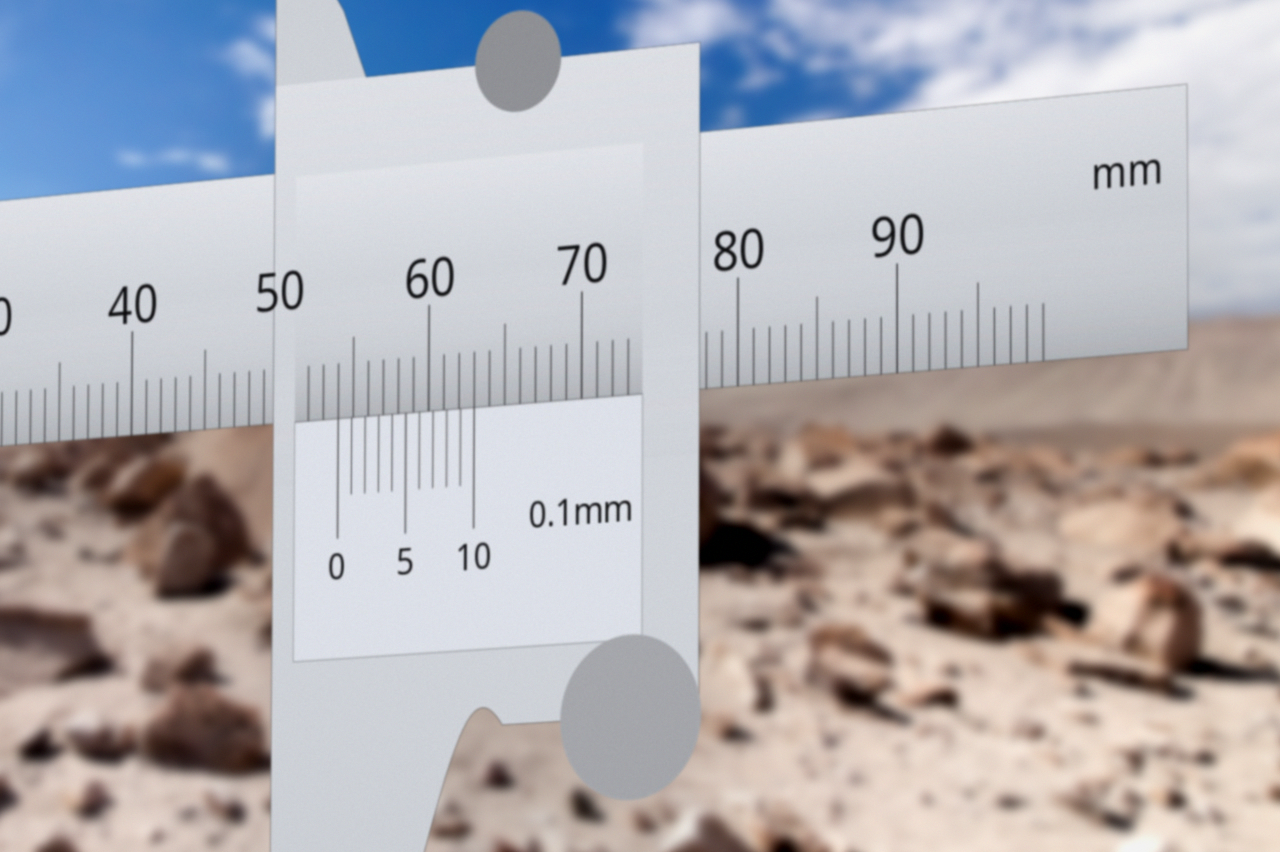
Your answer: 54.0 mm
